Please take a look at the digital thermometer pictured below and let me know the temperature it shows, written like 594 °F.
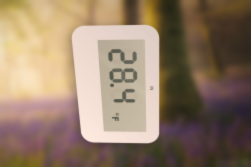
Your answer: 28.4 °F
